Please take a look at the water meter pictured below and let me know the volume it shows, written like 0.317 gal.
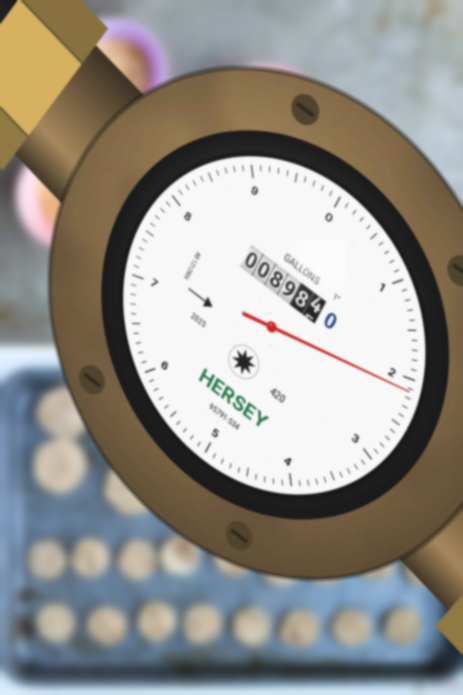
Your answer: 89842.1 gal
